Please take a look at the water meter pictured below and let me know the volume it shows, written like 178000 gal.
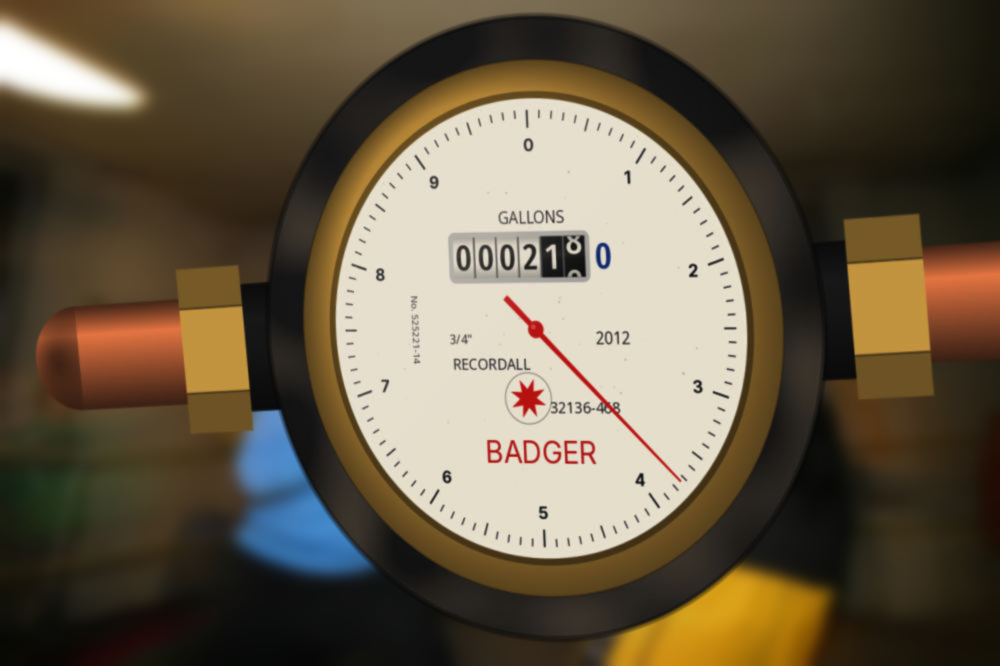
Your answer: 2183.7 gal
